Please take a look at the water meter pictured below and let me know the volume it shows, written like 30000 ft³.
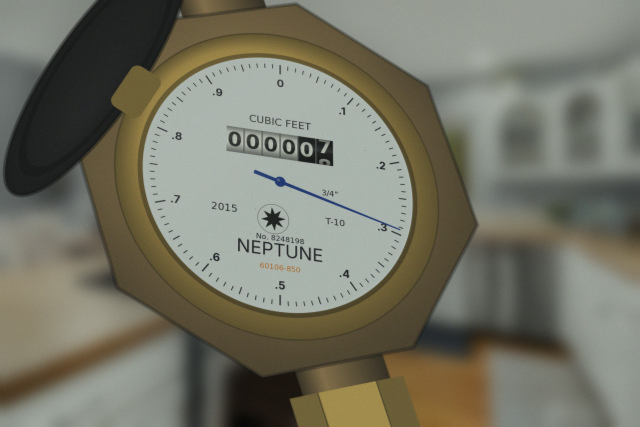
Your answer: 7.29 ft³
